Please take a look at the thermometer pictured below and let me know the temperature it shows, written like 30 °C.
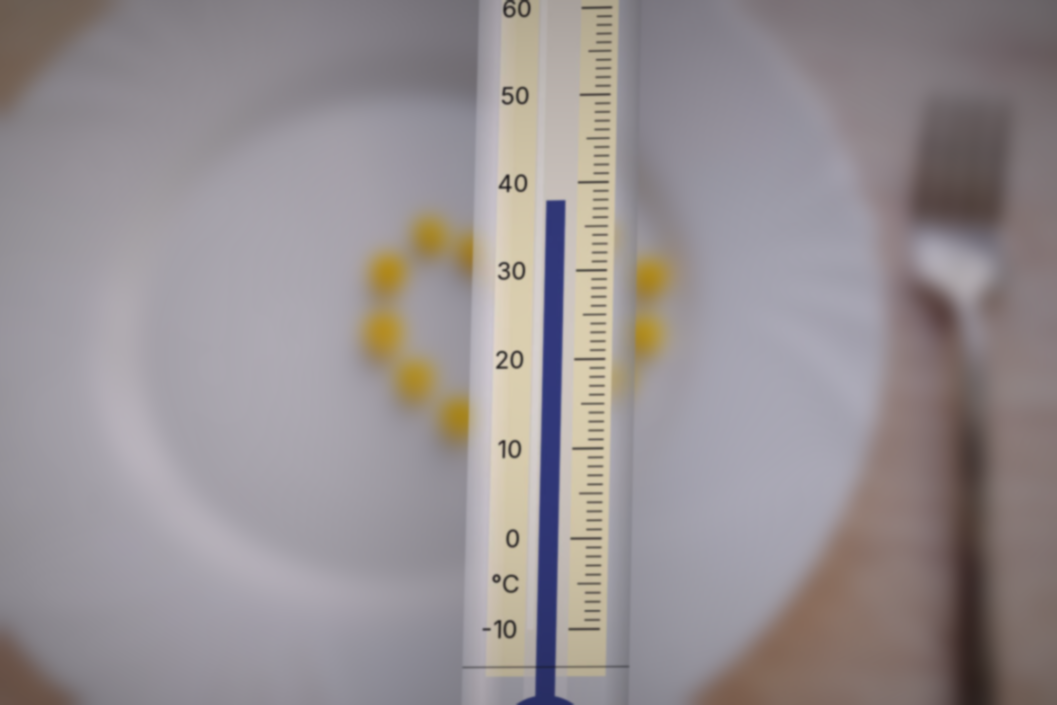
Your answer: 38 °C
